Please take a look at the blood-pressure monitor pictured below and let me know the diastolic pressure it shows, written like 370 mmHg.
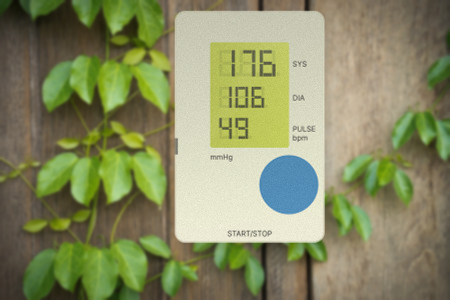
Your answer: 106 mmHg
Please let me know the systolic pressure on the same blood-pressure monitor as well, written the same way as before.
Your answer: 176 mmHg
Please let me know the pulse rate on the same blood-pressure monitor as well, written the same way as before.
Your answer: 49 bpm
